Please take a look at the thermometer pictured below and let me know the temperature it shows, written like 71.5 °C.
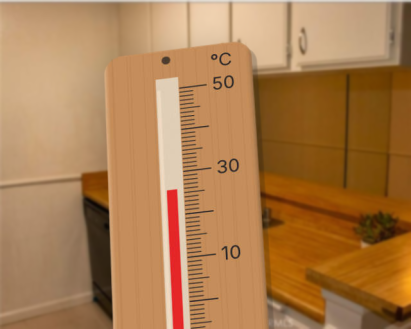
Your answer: 26 °C
